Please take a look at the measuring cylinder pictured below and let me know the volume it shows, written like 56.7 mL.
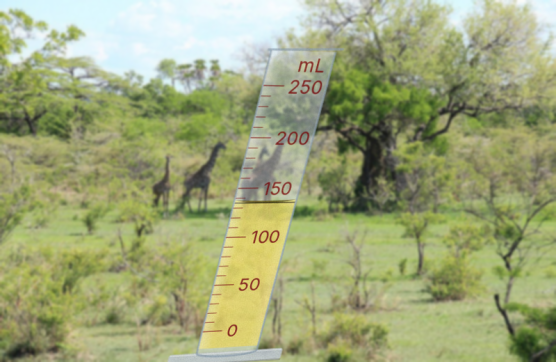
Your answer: 135 mL
